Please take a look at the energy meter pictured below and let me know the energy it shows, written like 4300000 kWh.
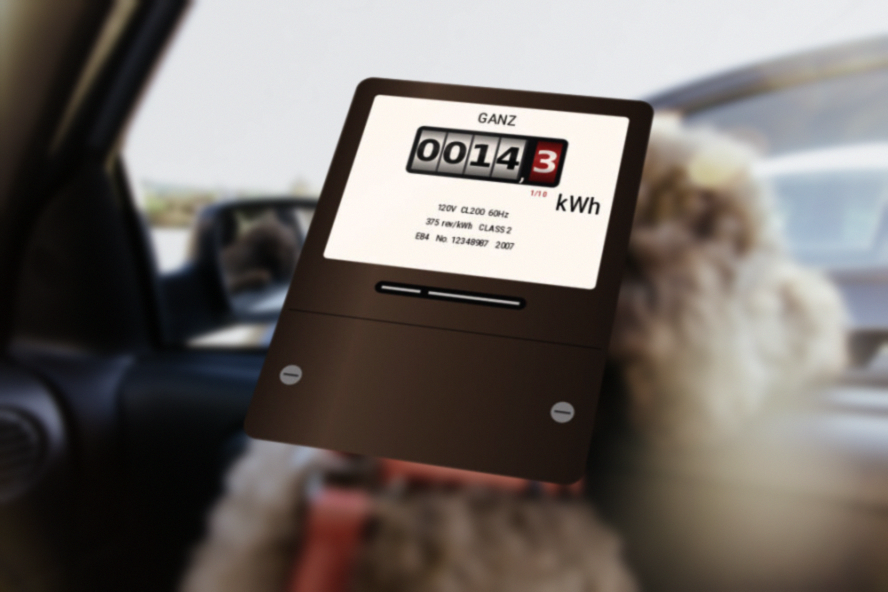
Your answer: 14.3 kWh
